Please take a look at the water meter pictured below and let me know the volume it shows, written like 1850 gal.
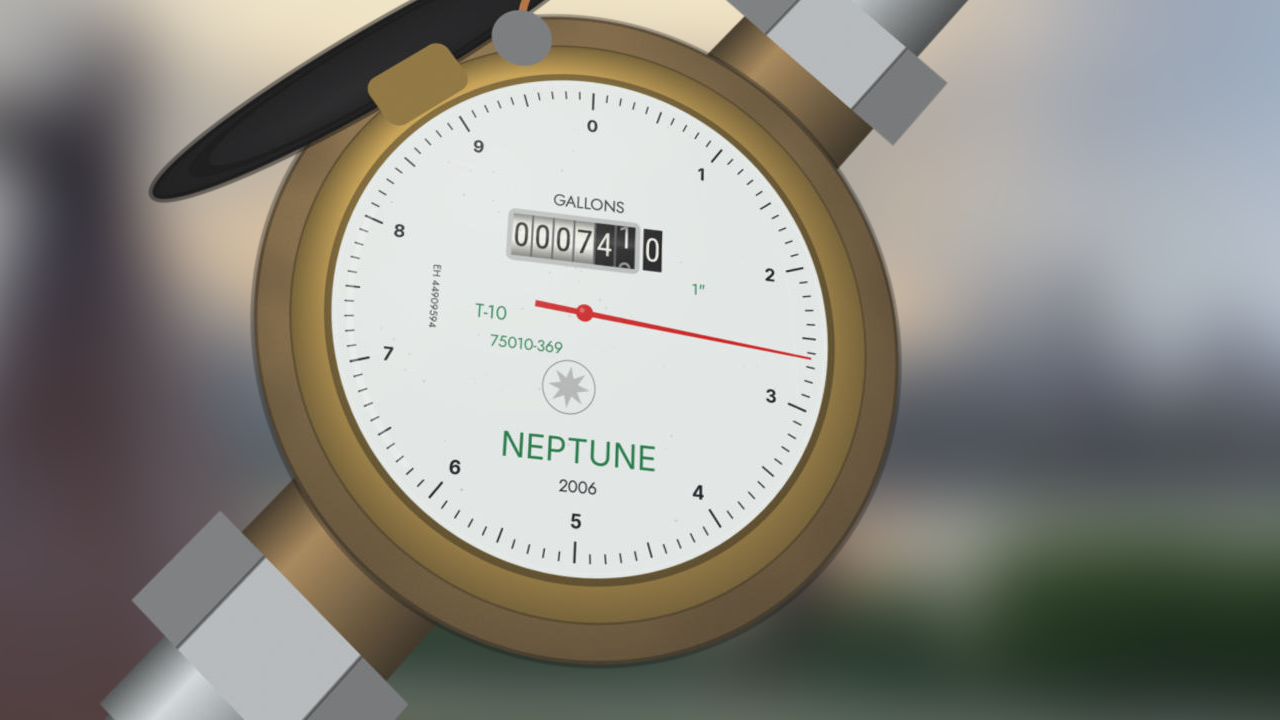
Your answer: 7412.6 gal
